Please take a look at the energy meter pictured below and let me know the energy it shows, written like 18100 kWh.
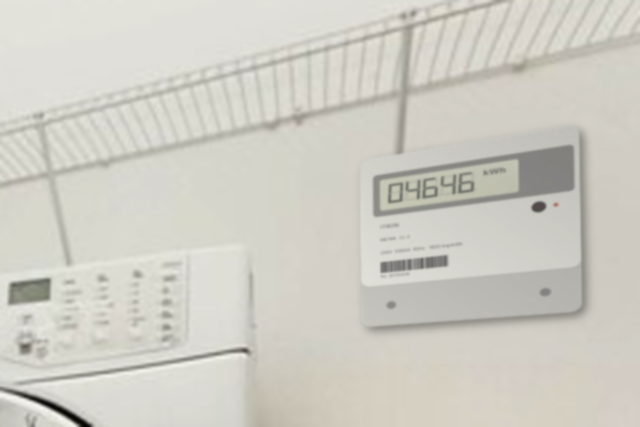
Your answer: 4646 kWh
